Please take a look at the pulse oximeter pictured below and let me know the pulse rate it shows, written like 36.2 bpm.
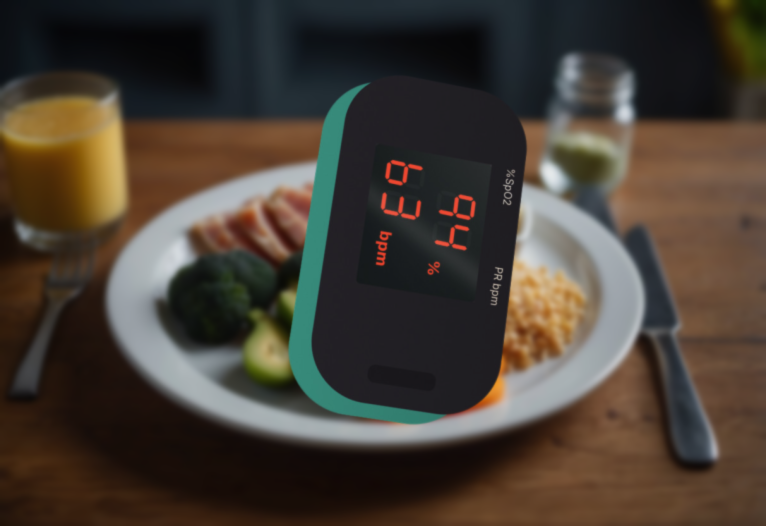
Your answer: 63 bpm
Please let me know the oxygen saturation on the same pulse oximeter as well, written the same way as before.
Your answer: 94 %
